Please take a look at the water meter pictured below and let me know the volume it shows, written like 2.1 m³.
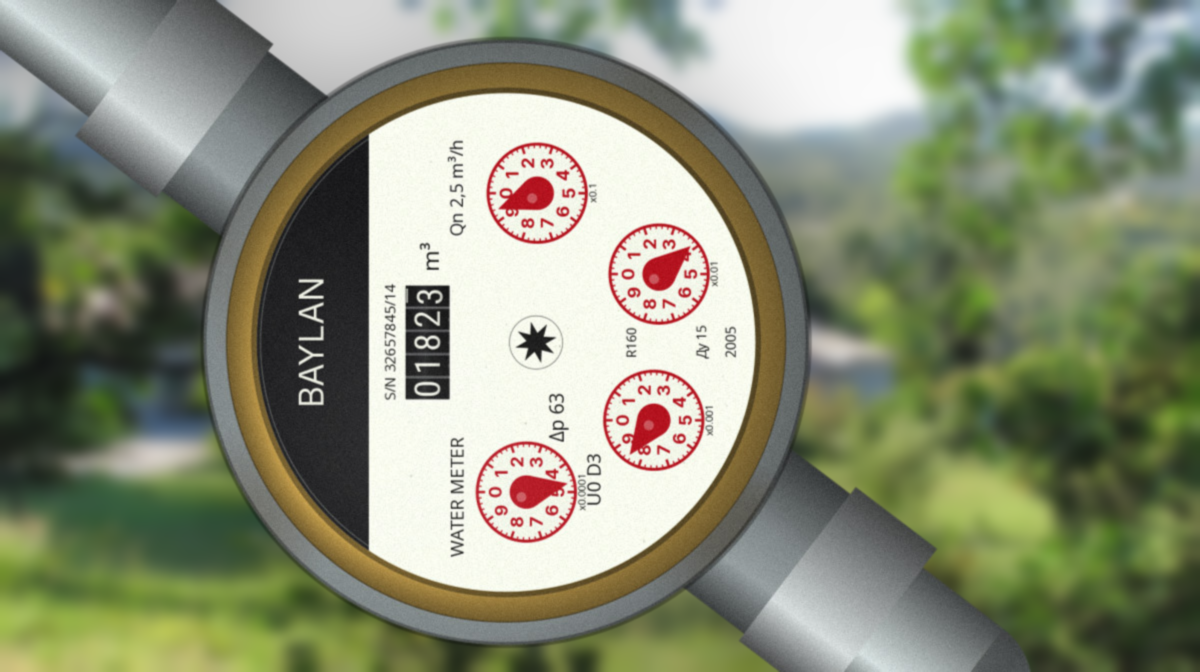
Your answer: 1822.9384 m³
